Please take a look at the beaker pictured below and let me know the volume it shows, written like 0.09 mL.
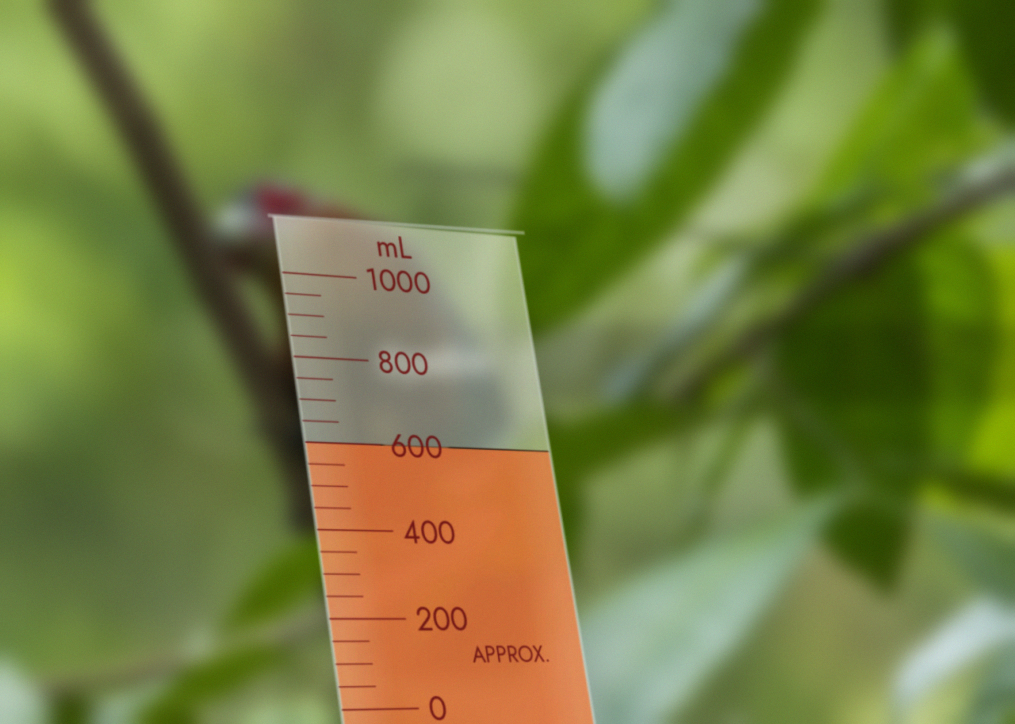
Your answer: 600 mL
